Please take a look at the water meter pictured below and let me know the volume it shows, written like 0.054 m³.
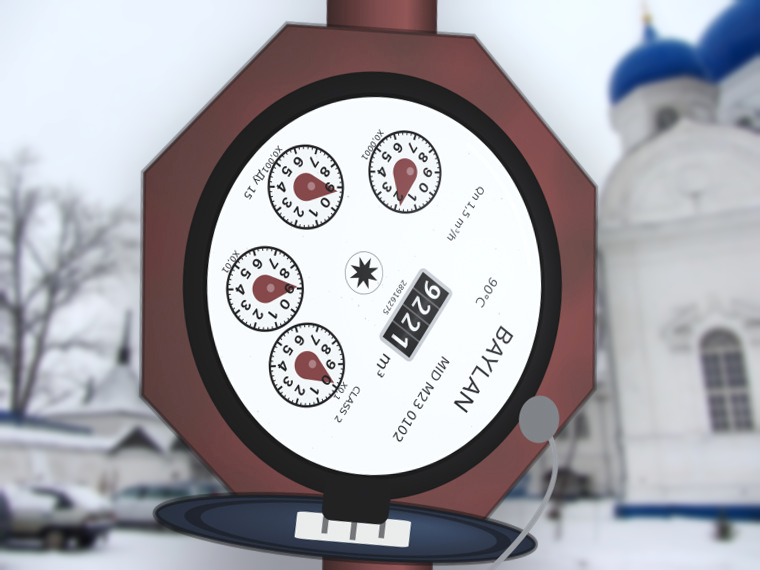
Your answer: 9220.9891 m³
